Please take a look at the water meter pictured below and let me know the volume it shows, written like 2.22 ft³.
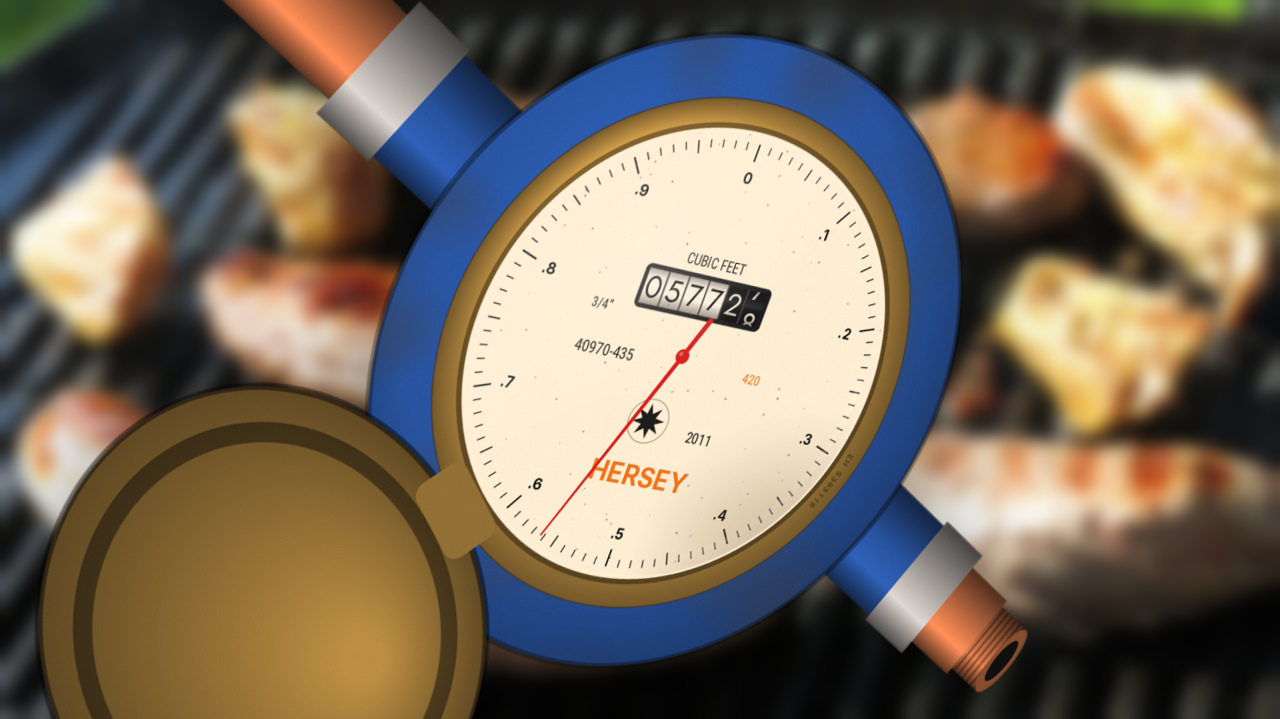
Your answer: 57727.56 ft³
